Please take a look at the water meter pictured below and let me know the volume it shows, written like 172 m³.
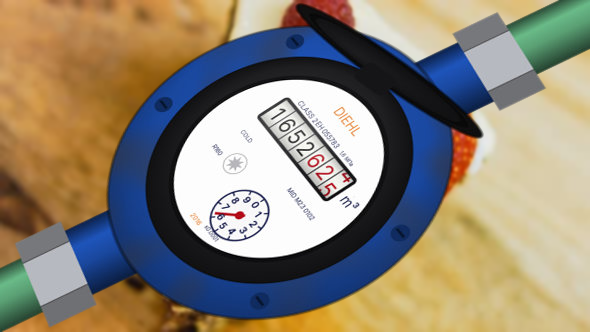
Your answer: 1652.6246 m³
